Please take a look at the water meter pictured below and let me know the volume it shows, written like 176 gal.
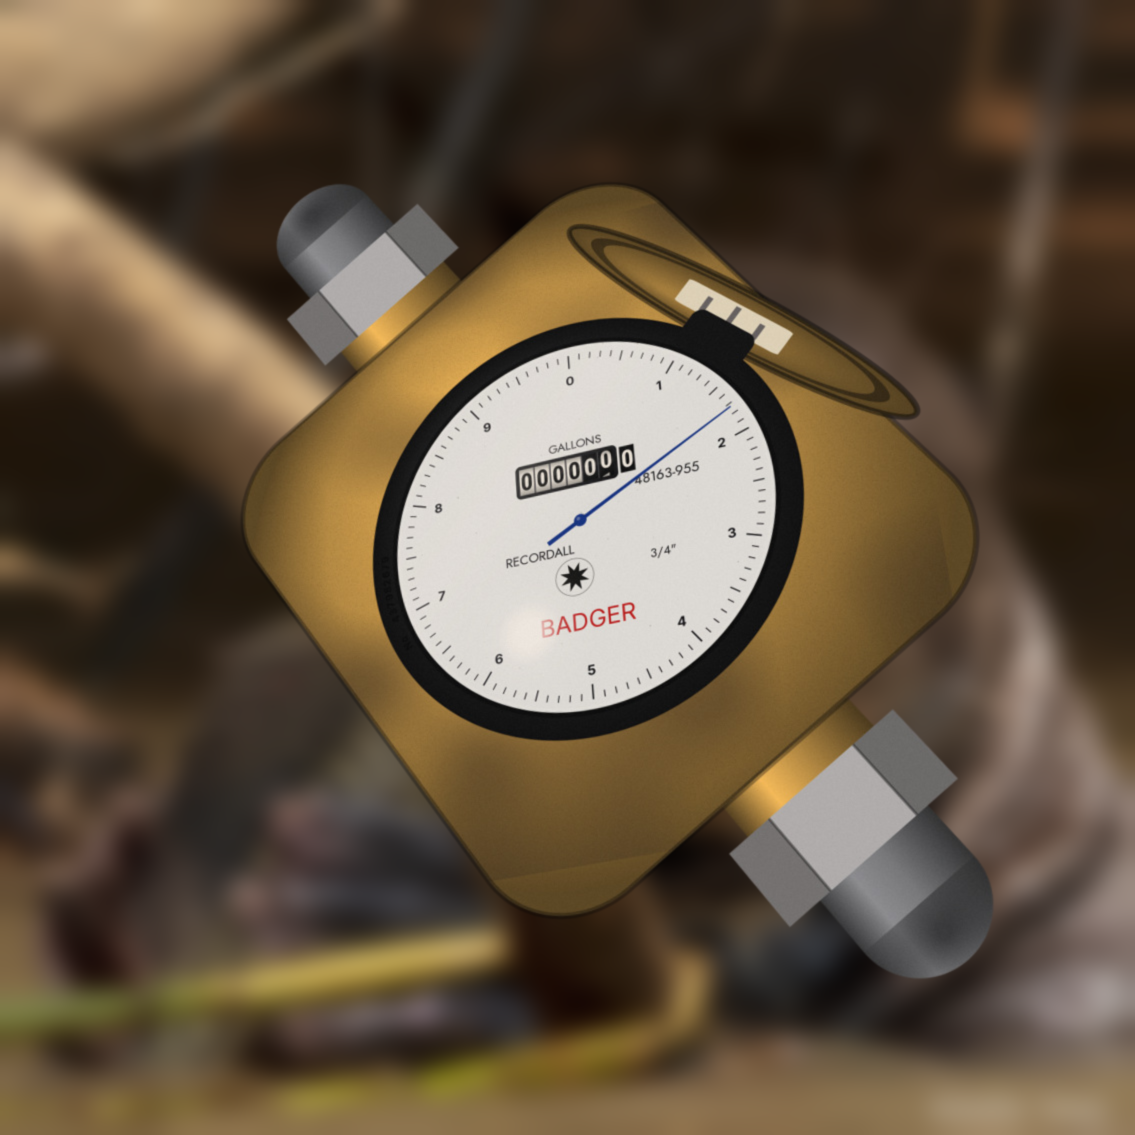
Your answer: 1.7 gal
